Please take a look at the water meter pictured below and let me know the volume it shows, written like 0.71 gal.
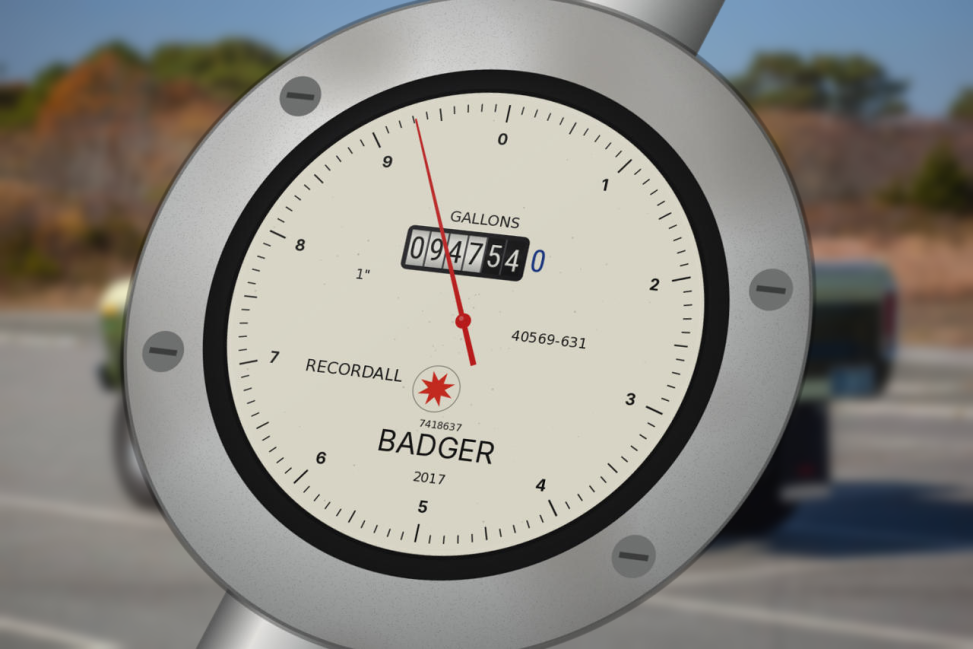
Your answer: 947539.3 gal
